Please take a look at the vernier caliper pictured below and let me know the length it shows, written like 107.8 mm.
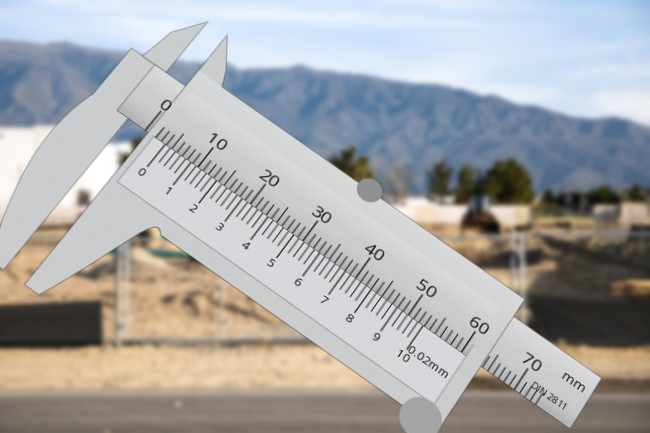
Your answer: 3.8 mm
